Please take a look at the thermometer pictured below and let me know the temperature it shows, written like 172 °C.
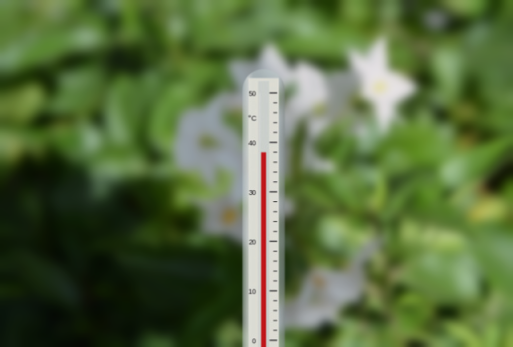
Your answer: 38 °C
